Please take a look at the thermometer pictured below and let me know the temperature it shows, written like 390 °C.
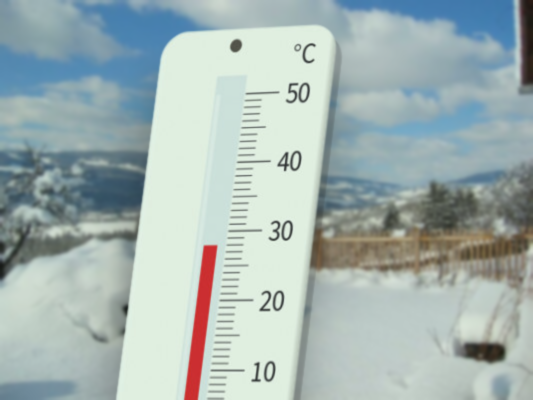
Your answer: 28 °C
